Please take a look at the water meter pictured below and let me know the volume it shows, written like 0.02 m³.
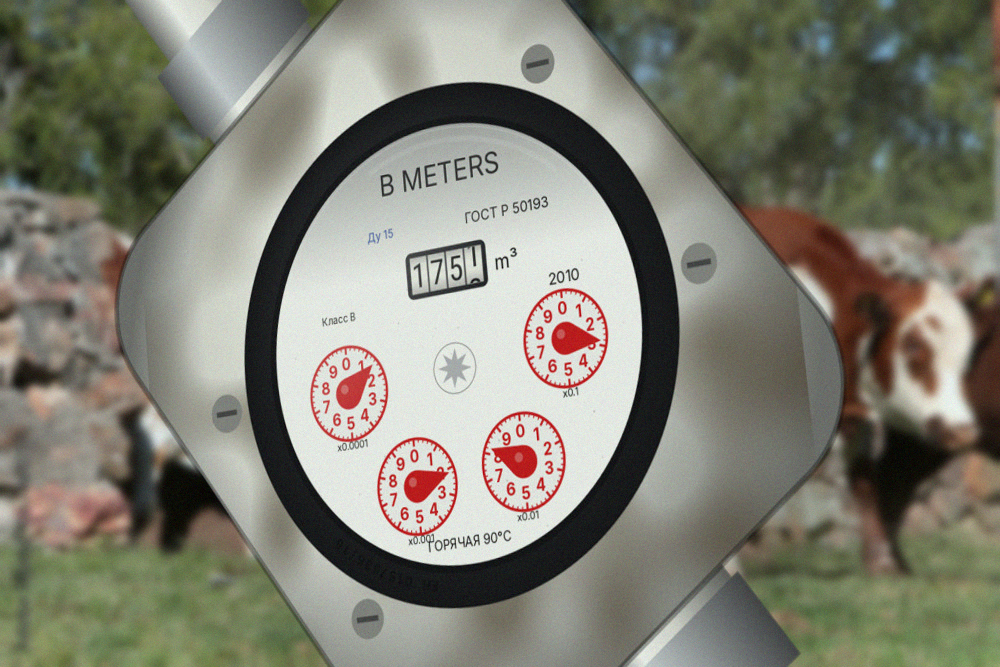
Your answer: 1751.2821 m³
